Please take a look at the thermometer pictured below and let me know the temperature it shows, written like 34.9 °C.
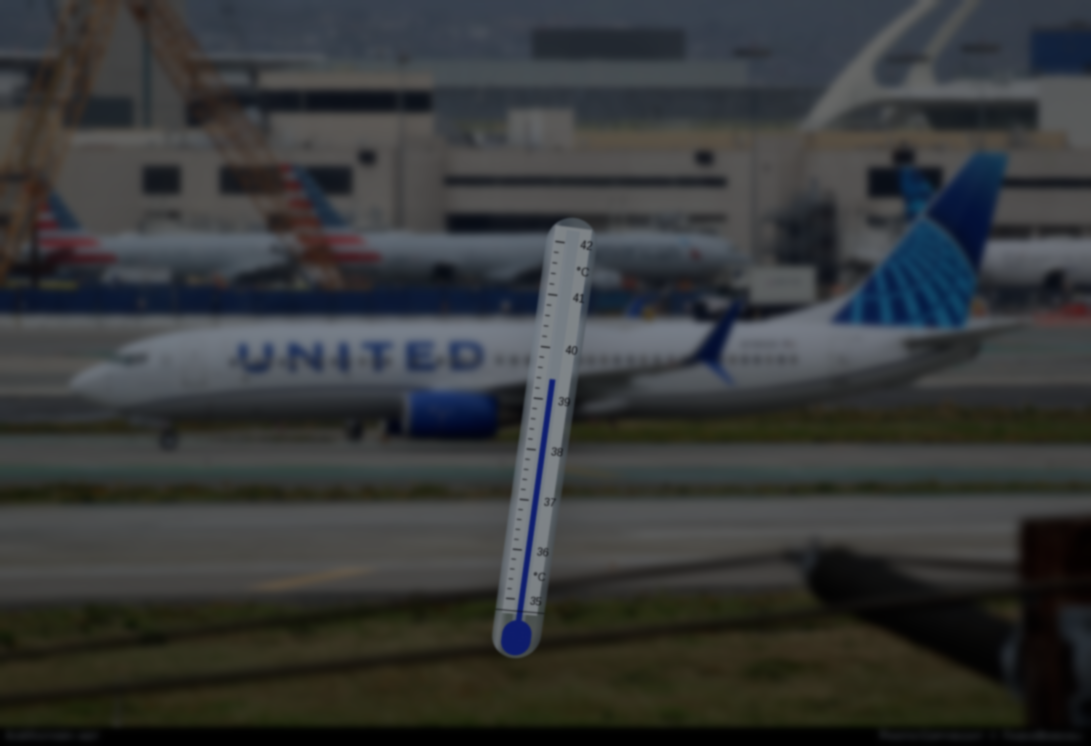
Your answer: 39.4 °C
